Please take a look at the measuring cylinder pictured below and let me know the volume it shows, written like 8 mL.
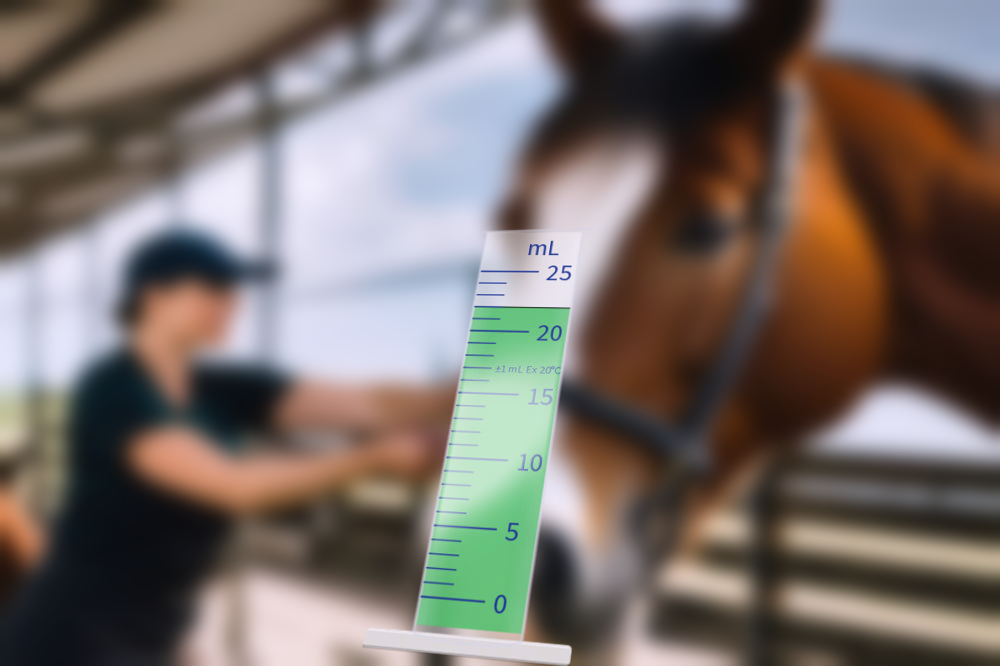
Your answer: 22 mL
